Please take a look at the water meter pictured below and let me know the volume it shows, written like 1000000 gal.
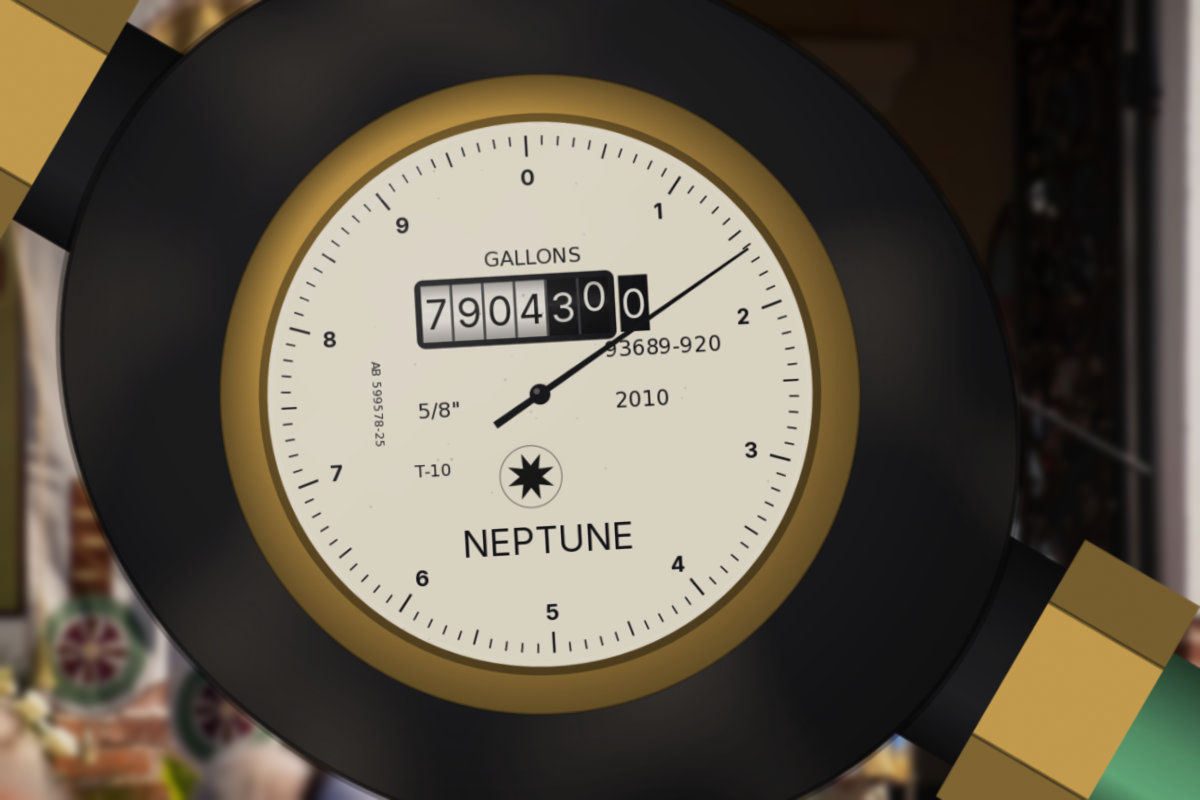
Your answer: 7904301.6 gal
